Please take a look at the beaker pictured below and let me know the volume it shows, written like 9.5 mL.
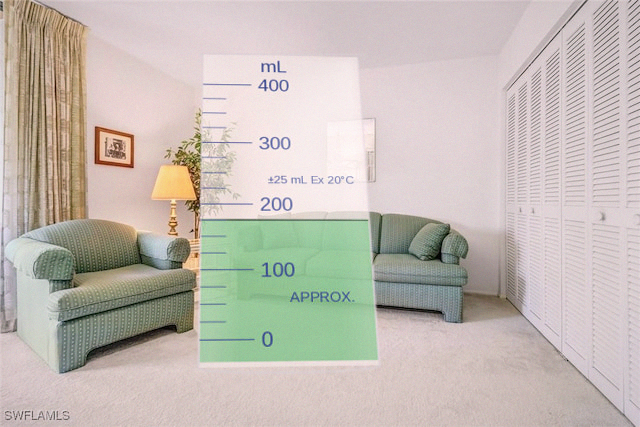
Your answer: 175 mL
